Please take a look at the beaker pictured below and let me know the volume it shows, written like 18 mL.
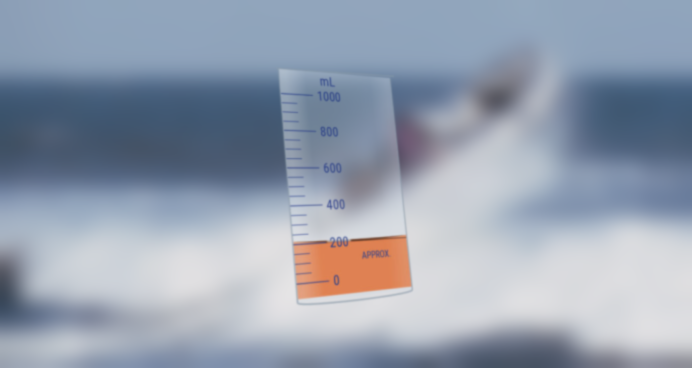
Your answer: 200 mL
